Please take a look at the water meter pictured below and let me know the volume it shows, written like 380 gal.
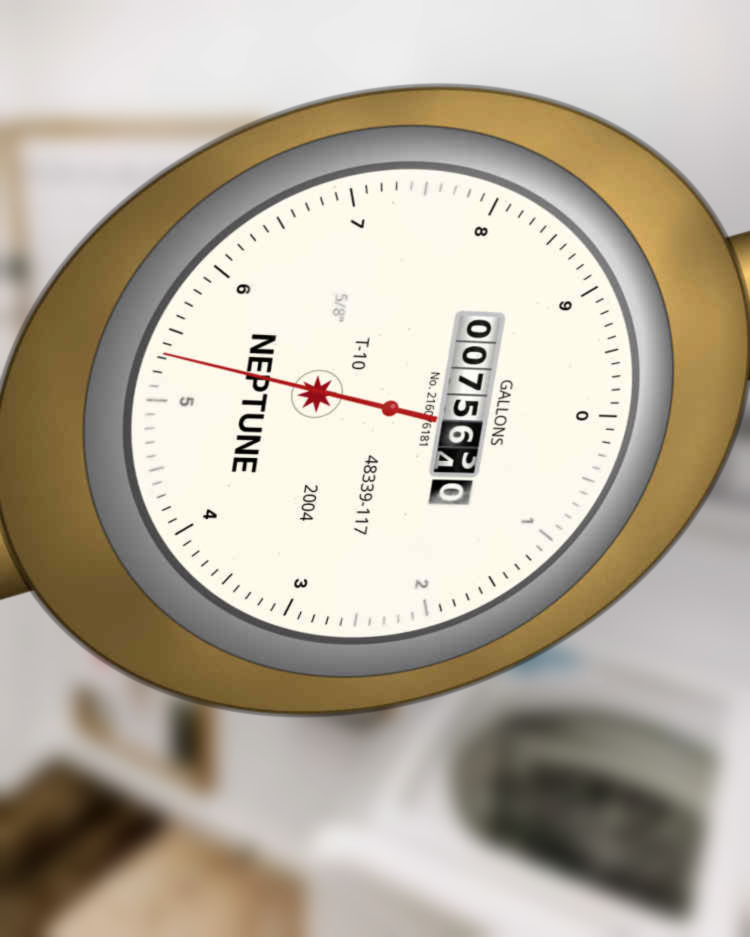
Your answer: 75635.3 gal
